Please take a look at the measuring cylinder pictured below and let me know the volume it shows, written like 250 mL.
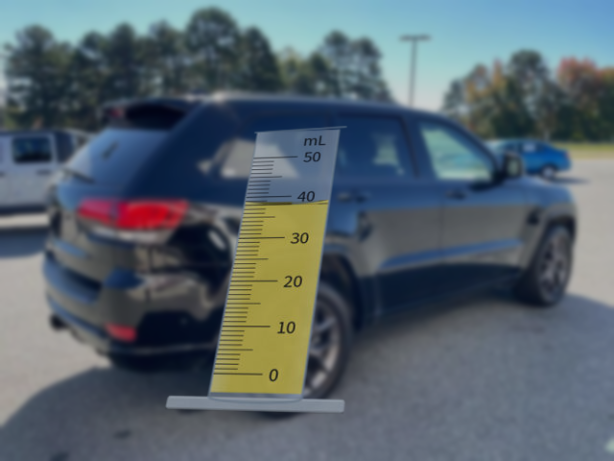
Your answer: 38 mL
